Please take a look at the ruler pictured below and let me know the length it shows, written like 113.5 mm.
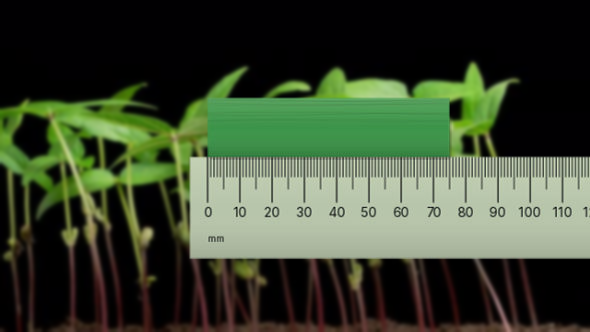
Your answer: 75 mm
